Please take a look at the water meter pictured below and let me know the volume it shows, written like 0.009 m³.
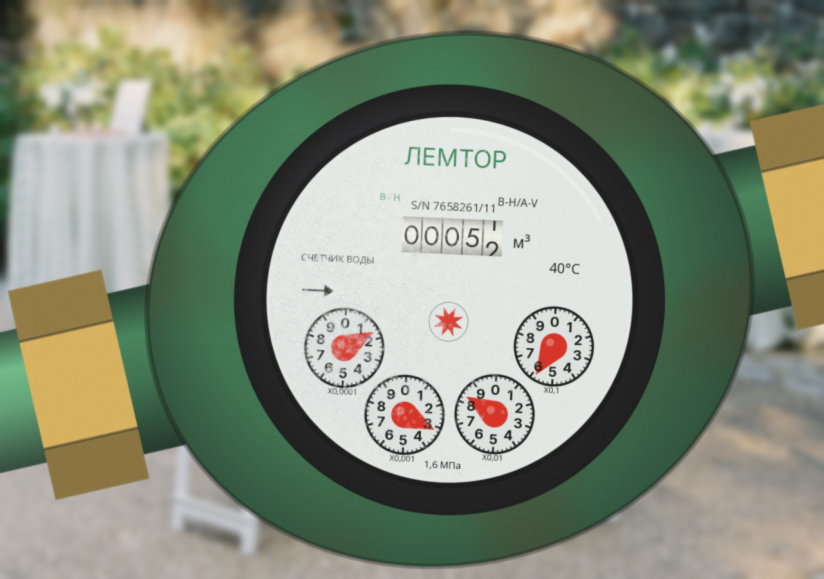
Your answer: 51.5831 m³
